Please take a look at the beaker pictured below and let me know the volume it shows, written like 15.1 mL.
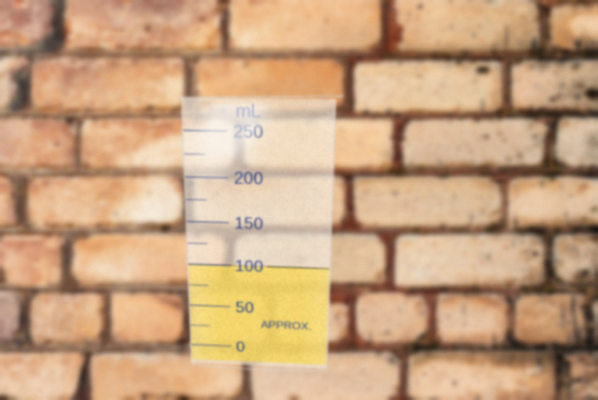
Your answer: 100 mL
